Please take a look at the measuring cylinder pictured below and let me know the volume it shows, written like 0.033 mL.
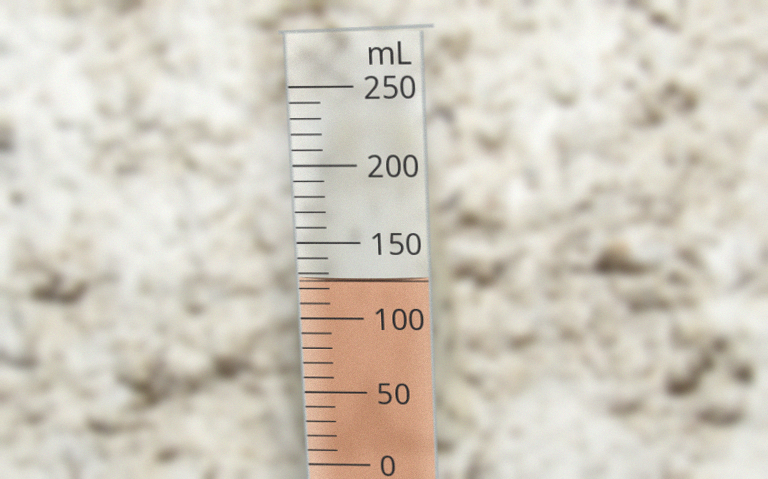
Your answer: 125 mL
